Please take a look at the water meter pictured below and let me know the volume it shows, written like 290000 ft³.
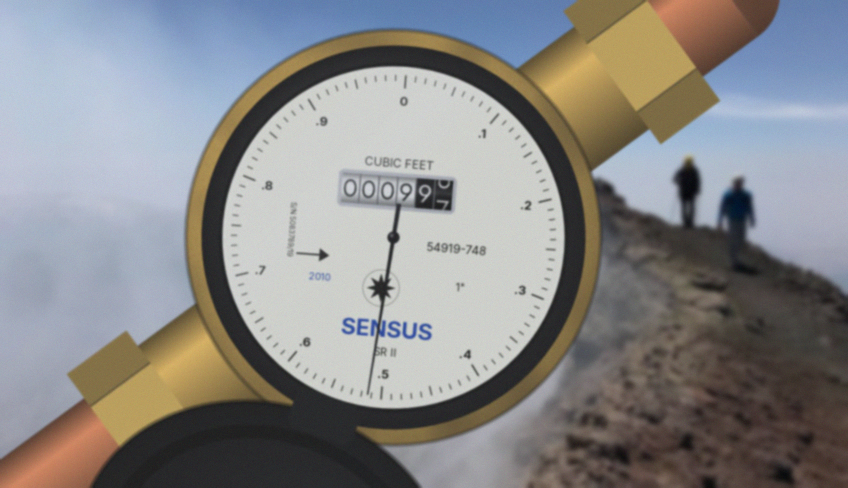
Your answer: 996.51 ft³
